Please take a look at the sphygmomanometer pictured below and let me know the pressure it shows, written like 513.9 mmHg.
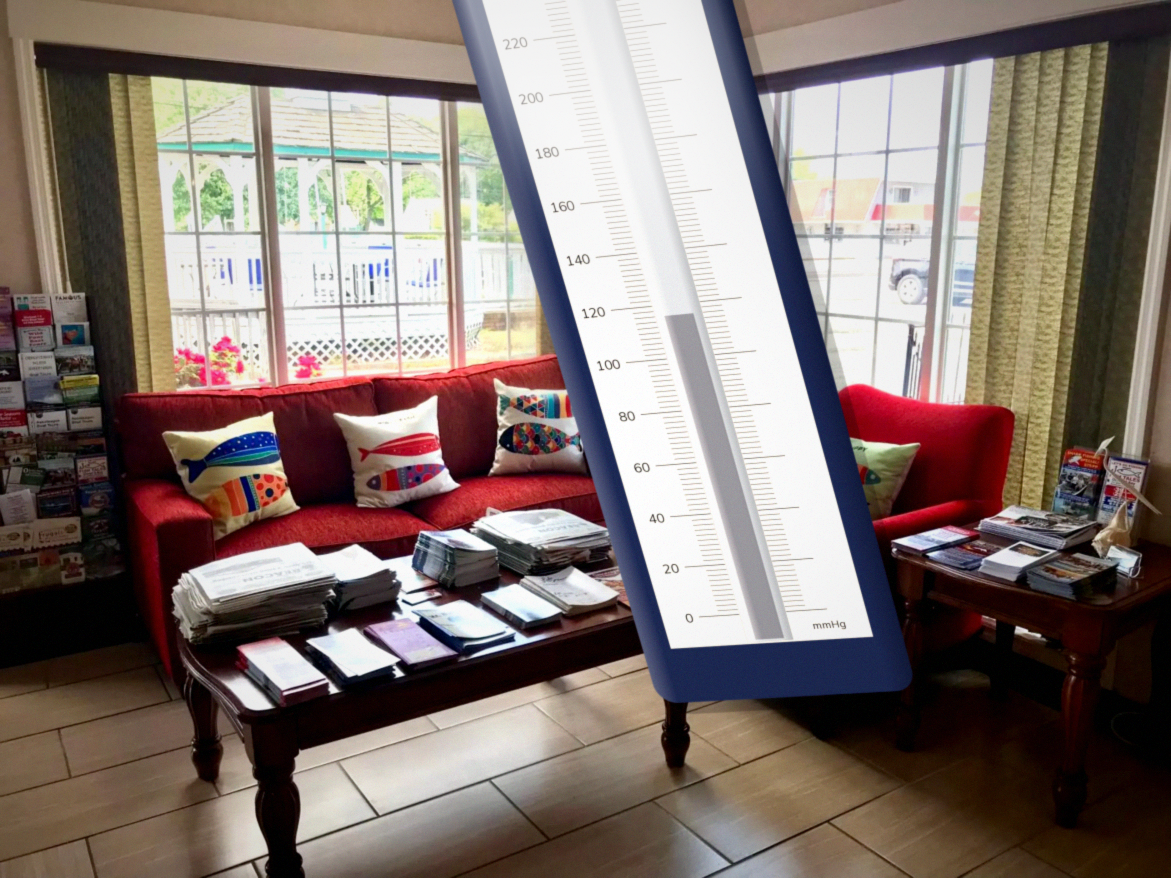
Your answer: 116 mmHg
